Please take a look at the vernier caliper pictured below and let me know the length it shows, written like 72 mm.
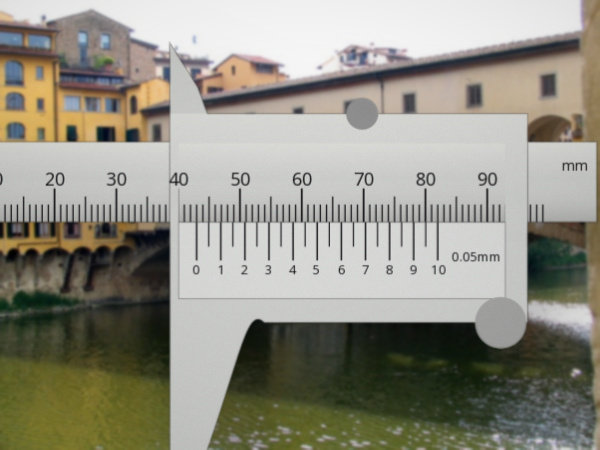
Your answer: 43.0 mm
